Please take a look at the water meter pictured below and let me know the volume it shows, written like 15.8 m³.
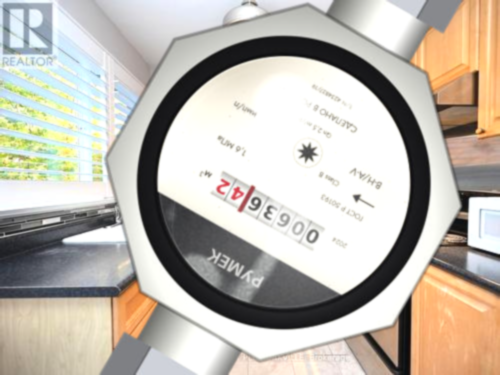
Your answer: 636.42 m³
